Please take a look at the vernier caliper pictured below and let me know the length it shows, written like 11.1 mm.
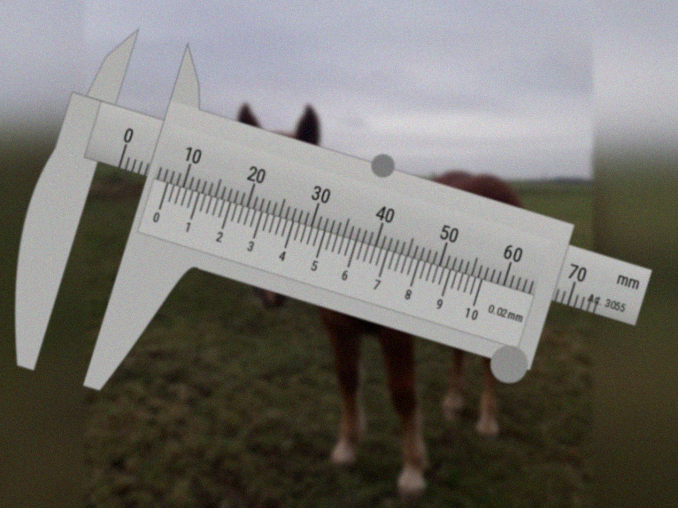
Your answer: 7.6 mm
